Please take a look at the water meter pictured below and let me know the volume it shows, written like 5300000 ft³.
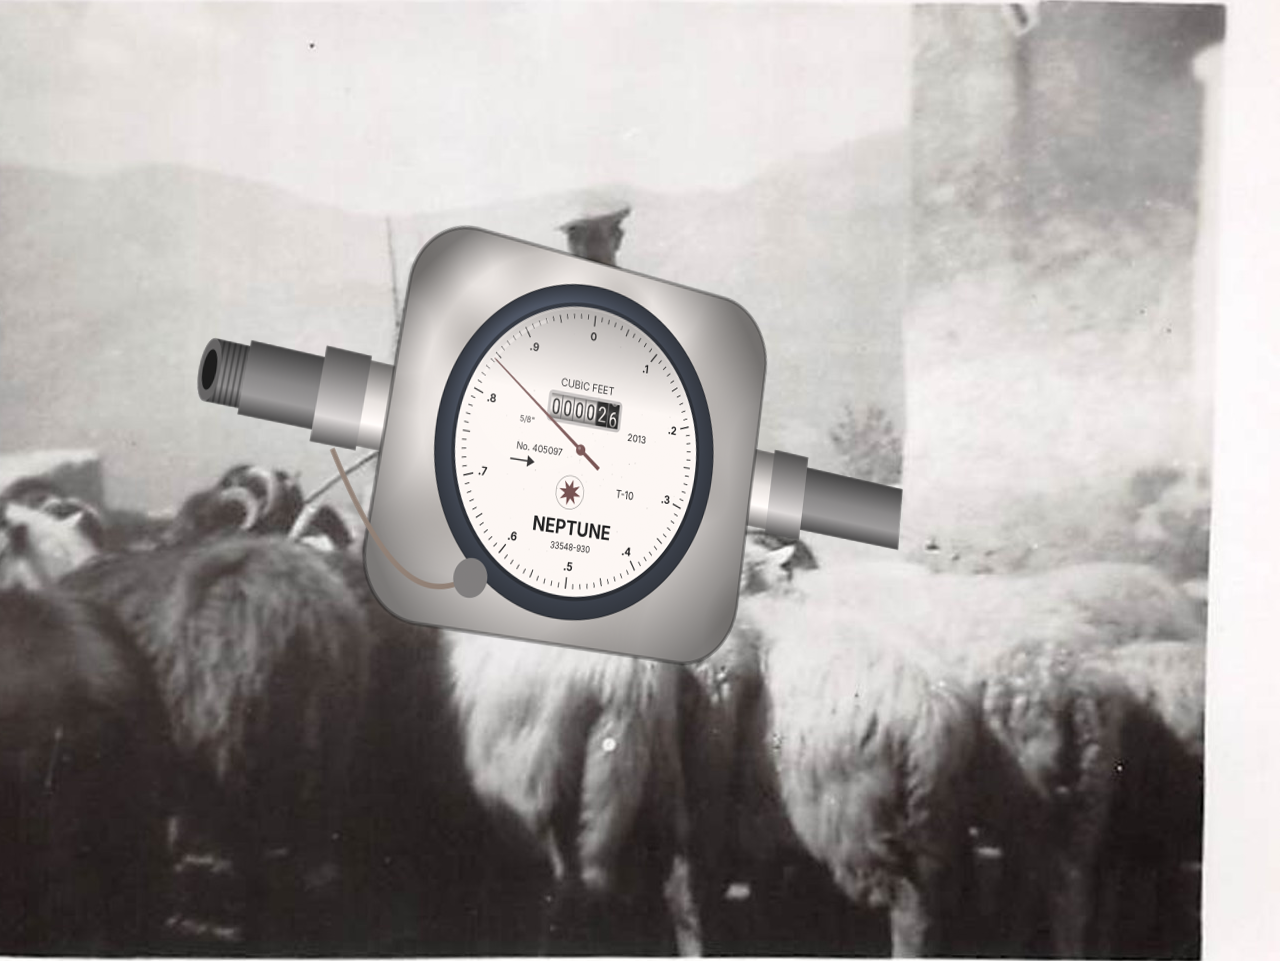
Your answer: 25.84 ft³
